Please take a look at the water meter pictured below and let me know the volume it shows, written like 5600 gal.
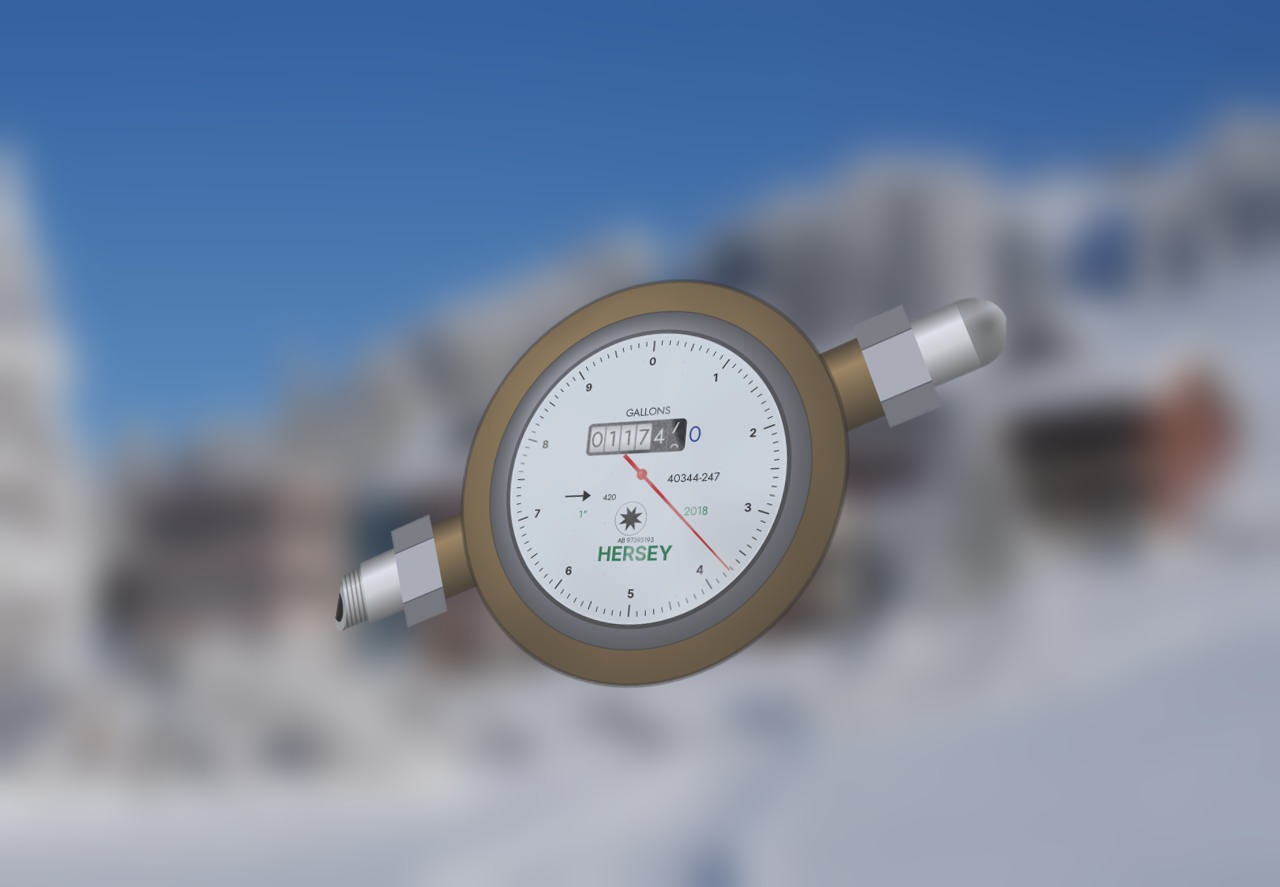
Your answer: 117473.7 gal
